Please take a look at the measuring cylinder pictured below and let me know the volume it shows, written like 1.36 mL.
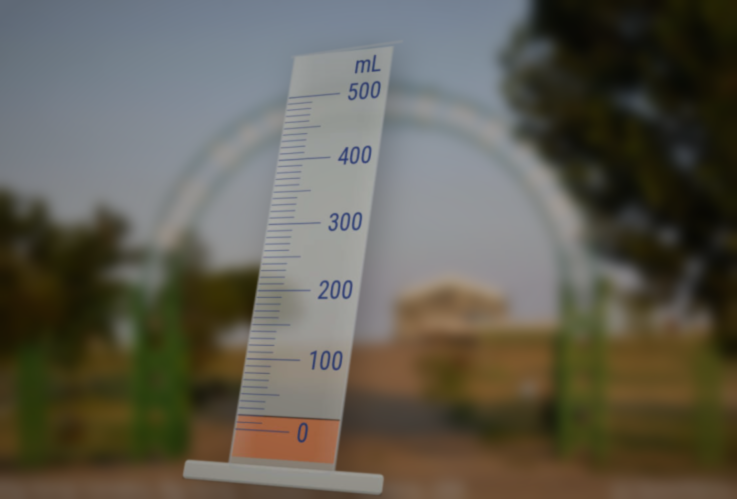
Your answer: 20 mL
